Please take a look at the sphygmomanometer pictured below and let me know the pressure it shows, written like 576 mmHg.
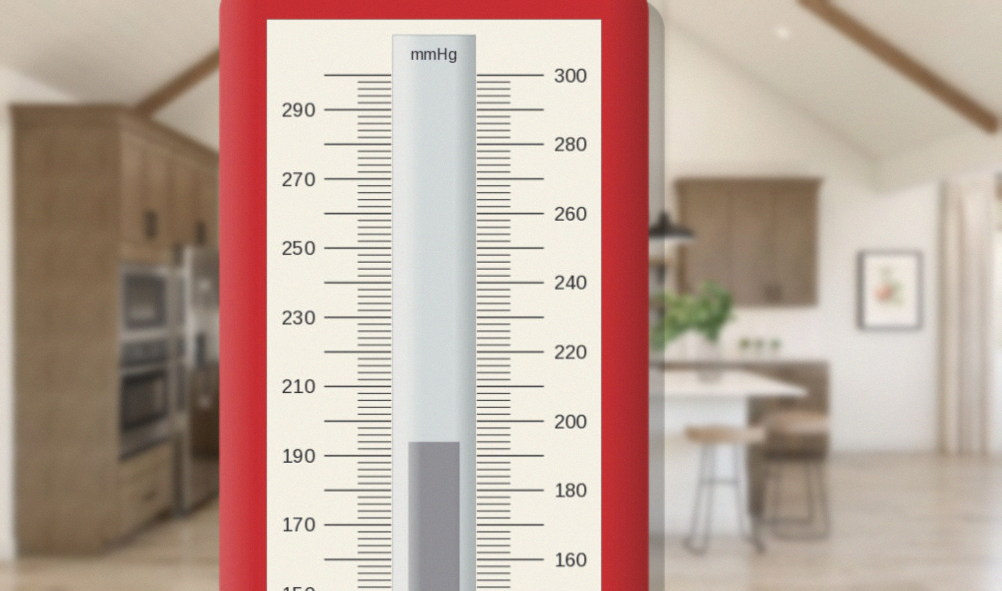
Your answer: 194 mmHg
